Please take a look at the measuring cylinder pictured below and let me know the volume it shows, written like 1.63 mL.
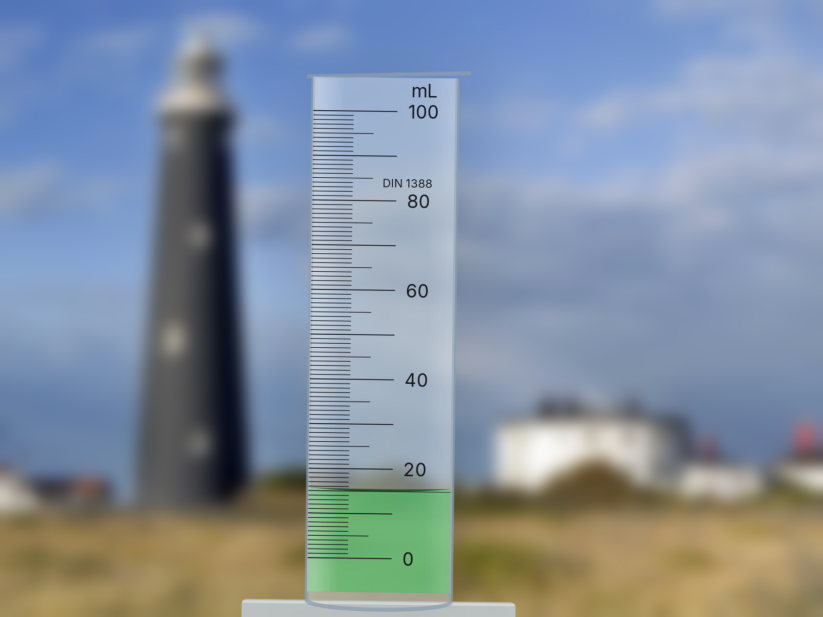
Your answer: 15 mL
